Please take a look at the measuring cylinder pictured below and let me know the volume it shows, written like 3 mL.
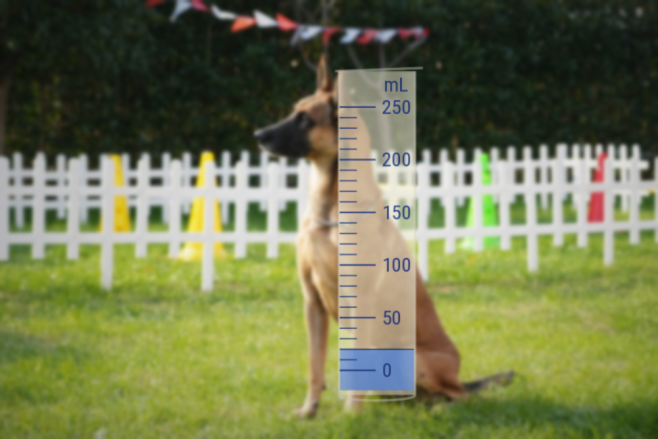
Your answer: 20 mL
